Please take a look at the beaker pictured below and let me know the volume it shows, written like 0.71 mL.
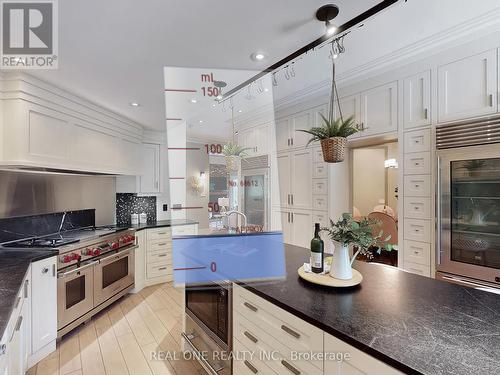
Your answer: 25 mL
